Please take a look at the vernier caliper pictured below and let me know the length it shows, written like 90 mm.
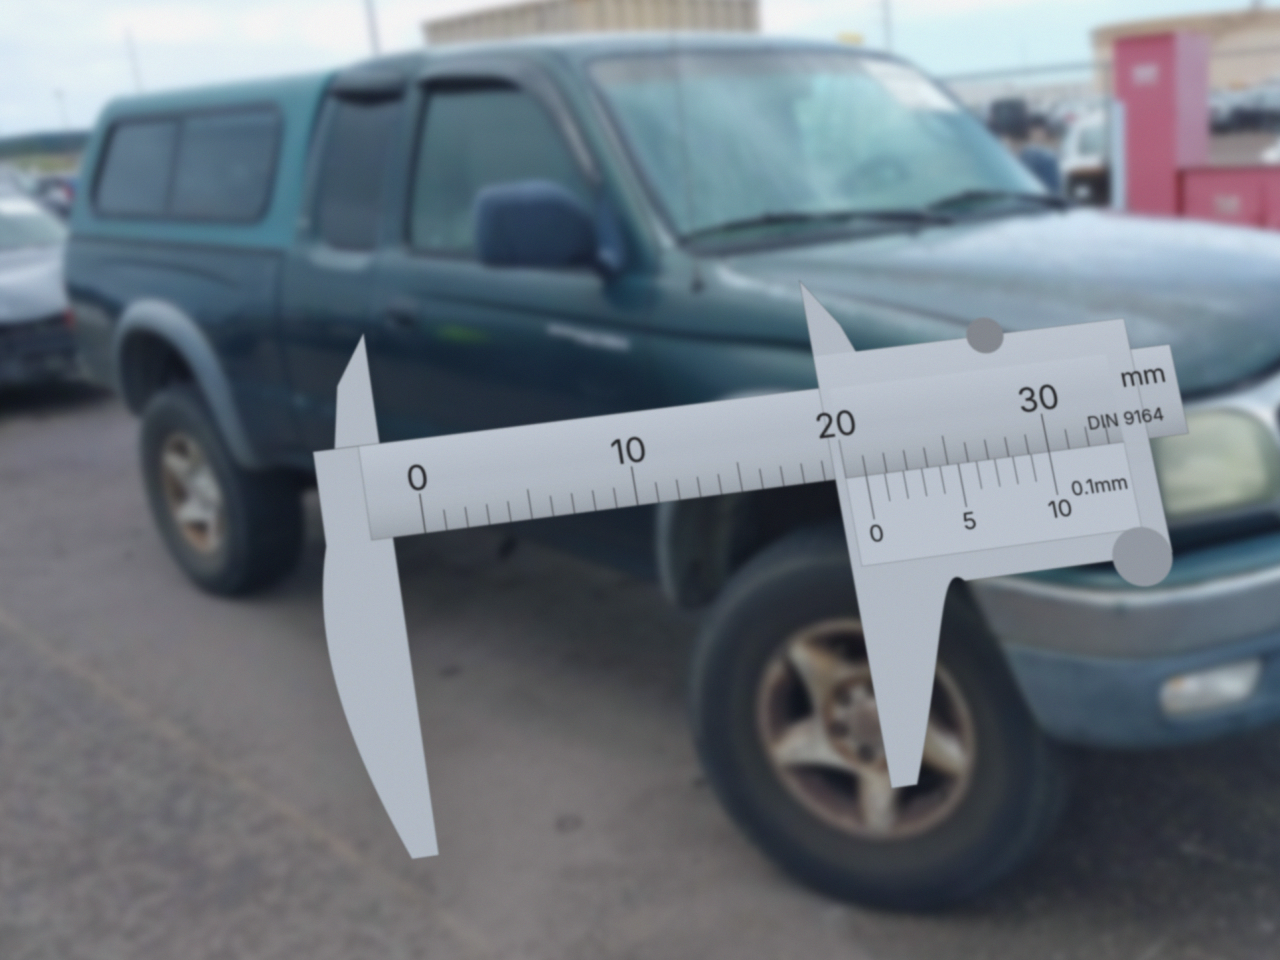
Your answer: 21.0 mm
